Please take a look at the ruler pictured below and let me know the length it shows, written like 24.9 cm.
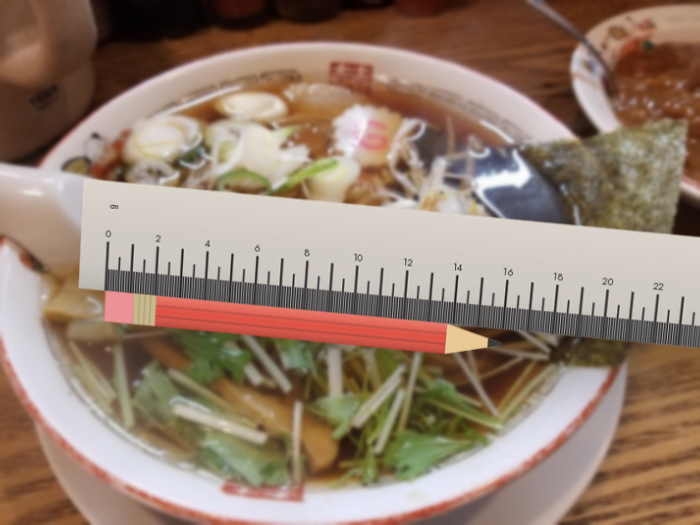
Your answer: 16 cm
